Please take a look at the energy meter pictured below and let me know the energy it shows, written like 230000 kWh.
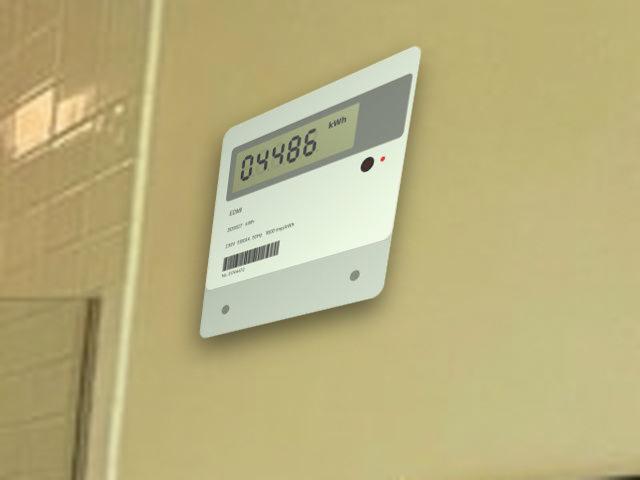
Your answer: 4486 kWh
